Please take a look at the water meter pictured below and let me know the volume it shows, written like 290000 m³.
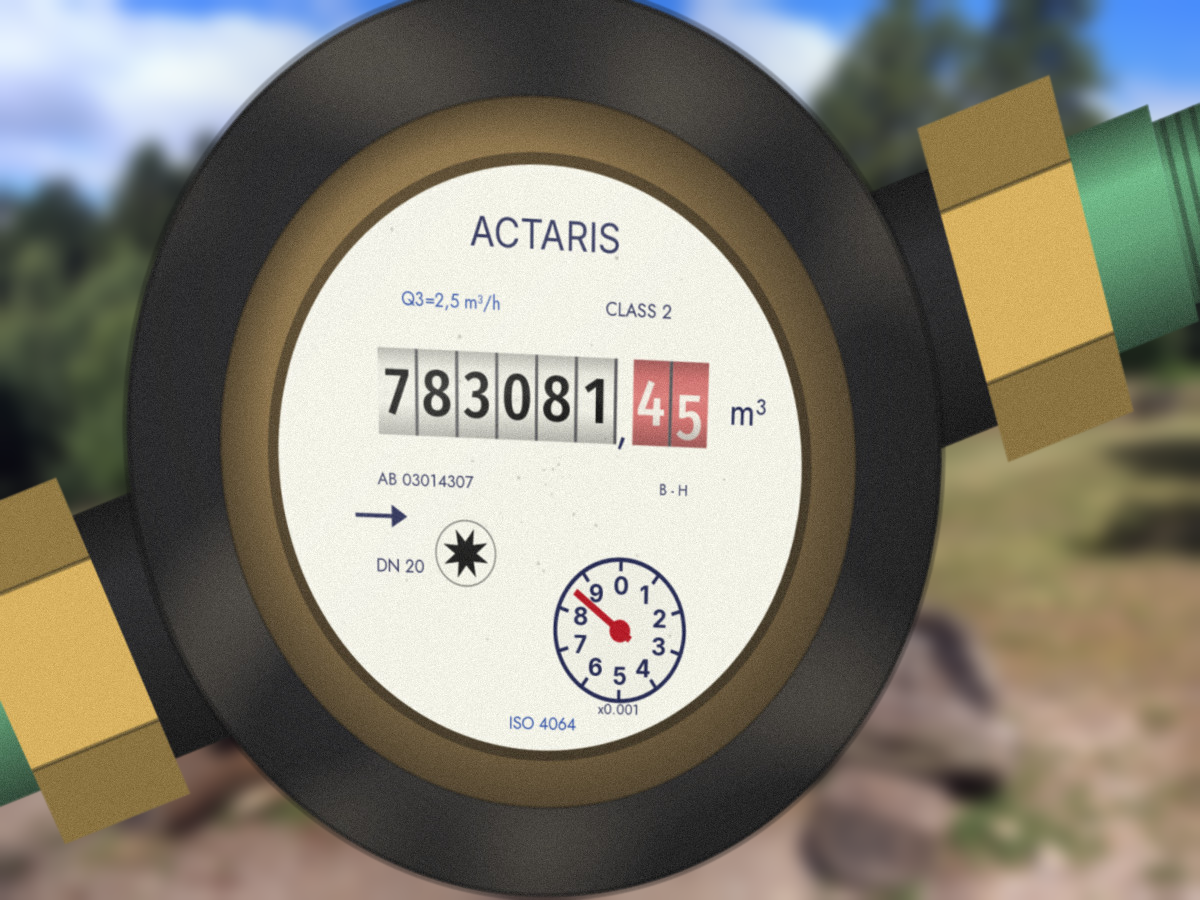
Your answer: 783081.448 m³
